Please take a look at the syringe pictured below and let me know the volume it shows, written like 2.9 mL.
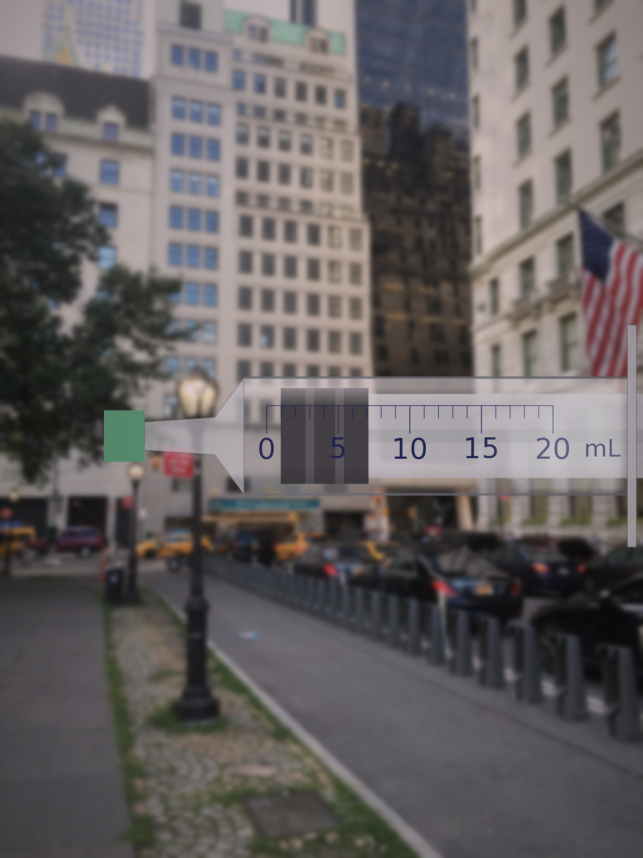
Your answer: 1 mL
